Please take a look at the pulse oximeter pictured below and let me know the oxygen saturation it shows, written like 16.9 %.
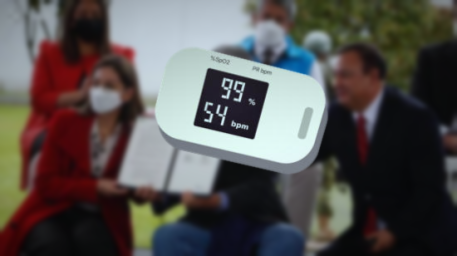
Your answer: 99 %
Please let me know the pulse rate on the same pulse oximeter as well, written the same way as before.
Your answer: 54 bpm
